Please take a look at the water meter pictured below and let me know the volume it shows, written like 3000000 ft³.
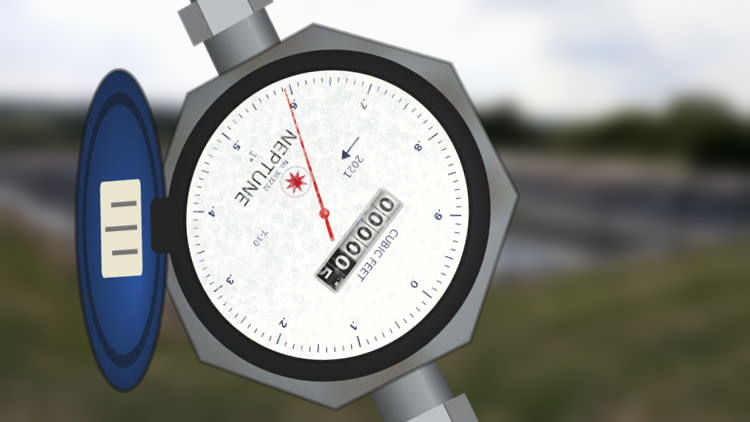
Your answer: 4.59 ft³
